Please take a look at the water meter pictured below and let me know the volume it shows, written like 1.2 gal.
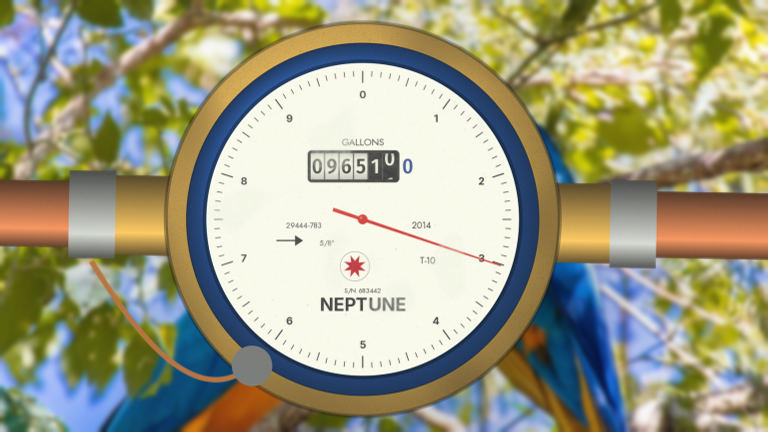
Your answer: 965103.0 gal
